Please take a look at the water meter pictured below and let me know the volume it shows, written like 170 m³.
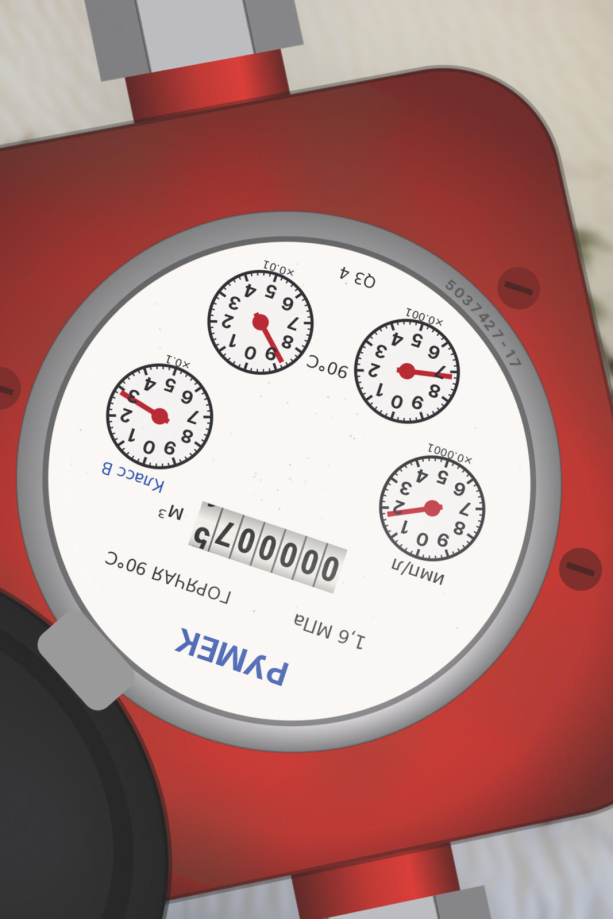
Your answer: 75.2871 m³
